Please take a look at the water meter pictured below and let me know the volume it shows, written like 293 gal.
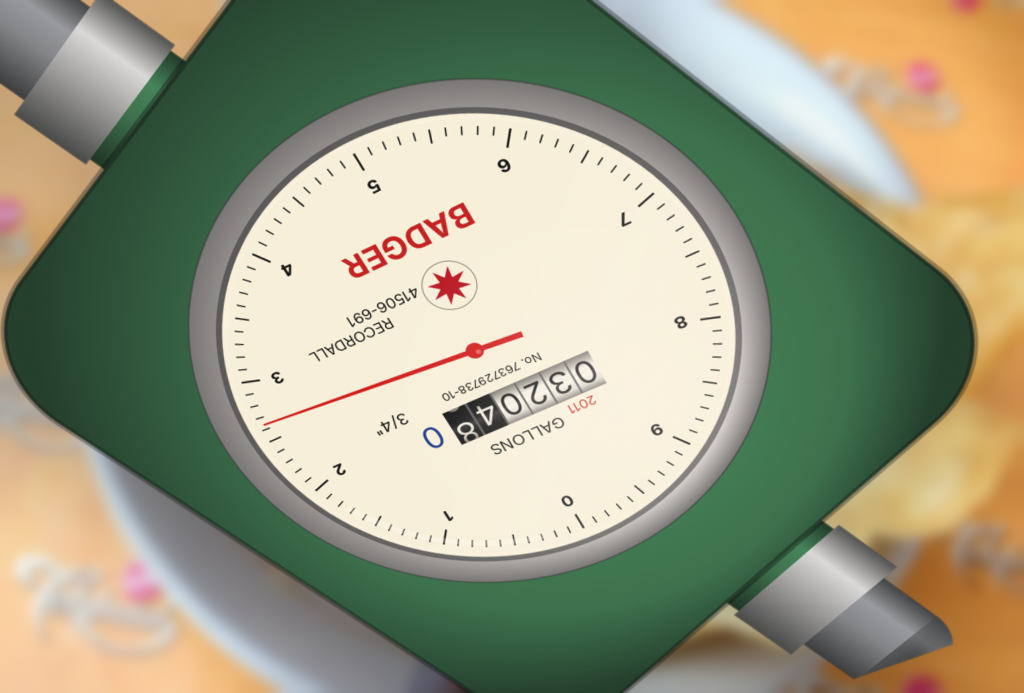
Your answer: 320482.6 gal
